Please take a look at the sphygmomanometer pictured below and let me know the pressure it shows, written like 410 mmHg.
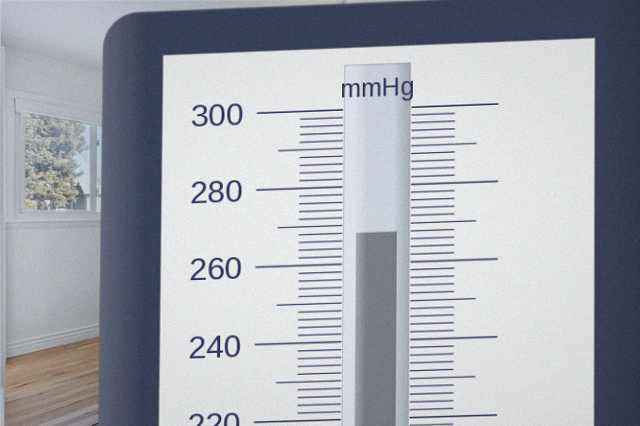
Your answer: 268 mmHg
